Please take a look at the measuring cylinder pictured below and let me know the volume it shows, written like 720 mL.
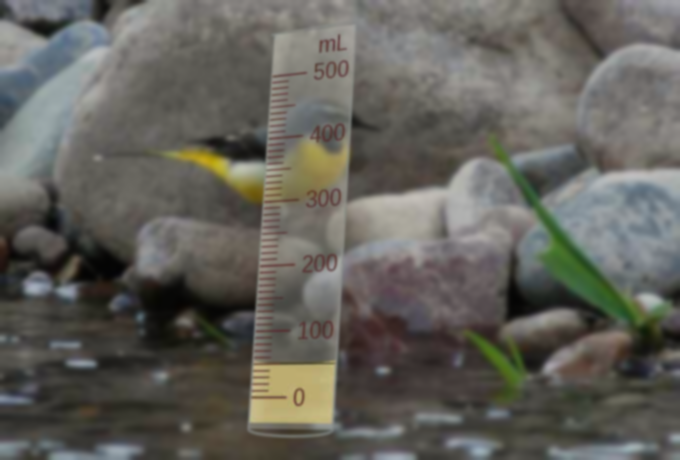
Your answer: 50 mL
